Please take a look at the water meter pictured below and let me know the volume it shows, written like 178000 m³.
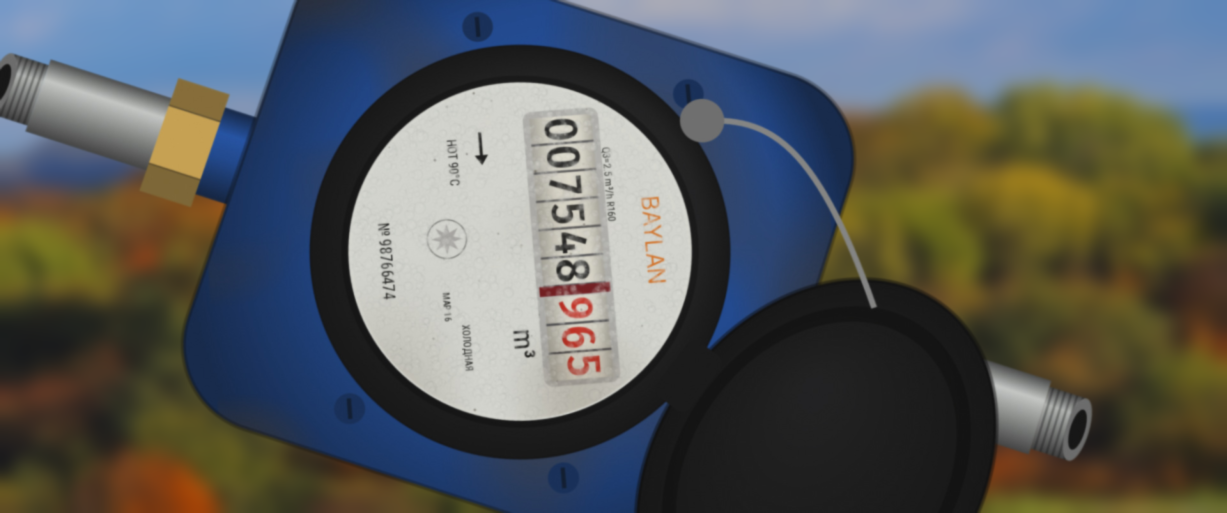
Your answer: 7548.965 m³
